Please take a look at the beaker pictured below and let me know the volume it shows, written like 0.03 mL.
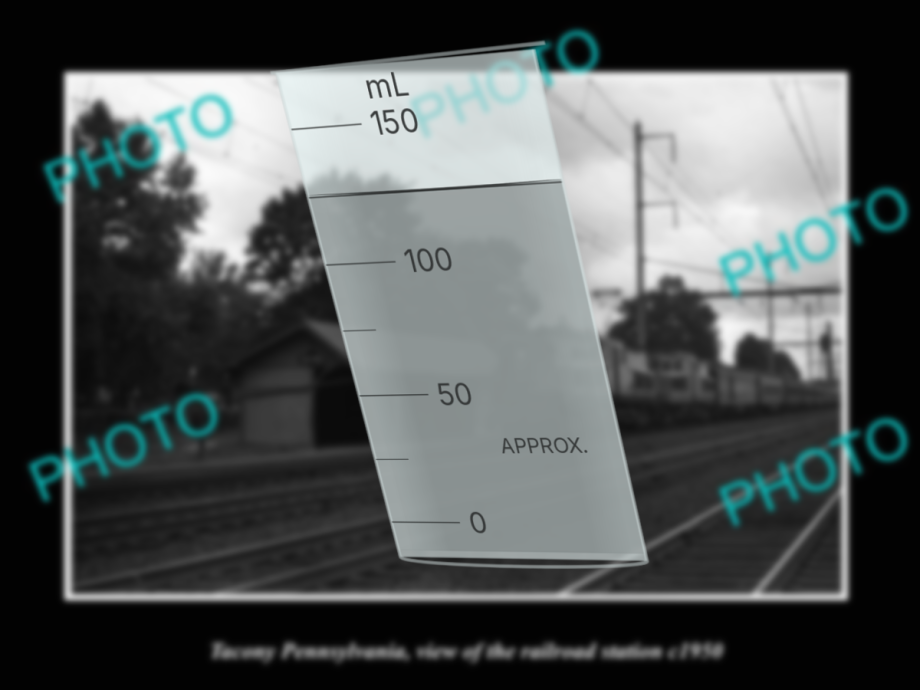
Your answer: 125 mL
